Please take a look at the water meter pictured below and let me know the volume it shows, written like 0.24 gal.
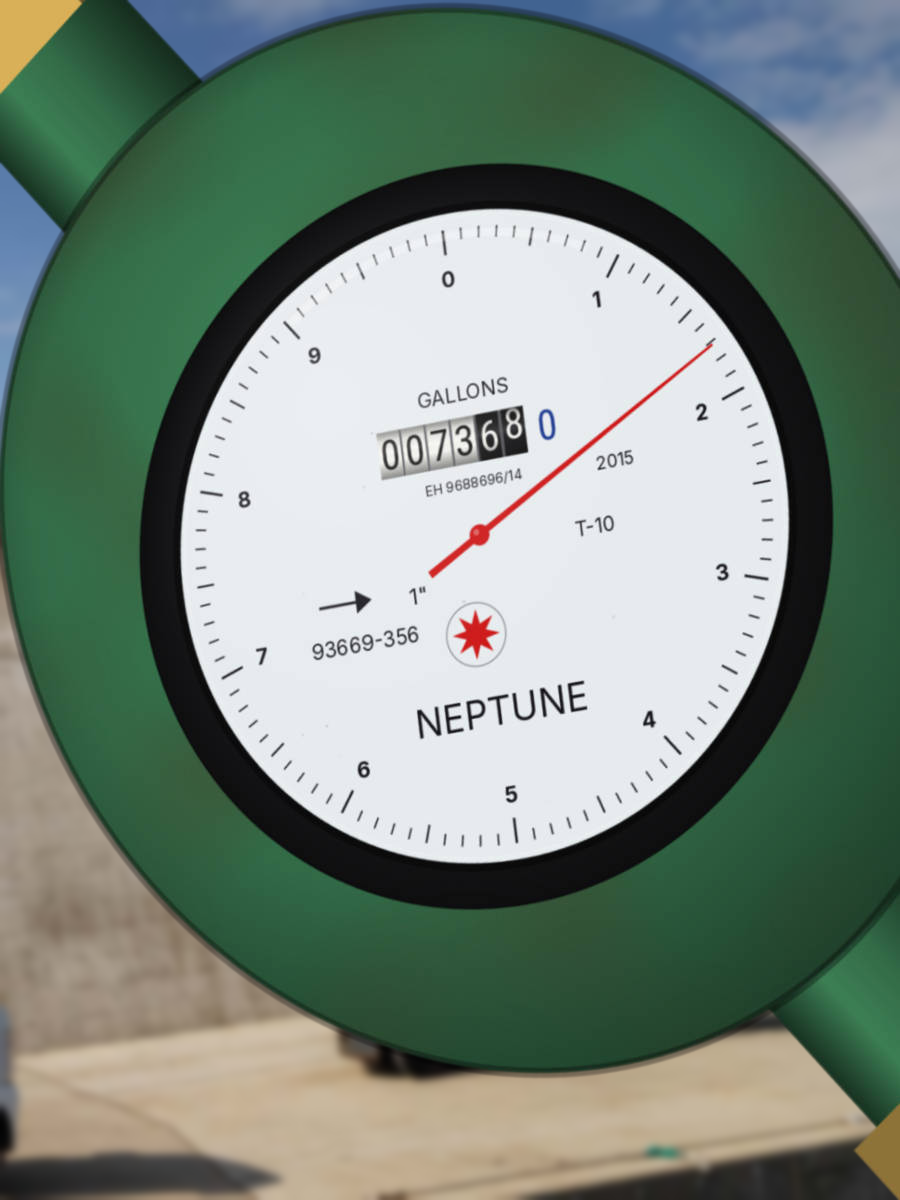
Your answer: 73681.7 gal
